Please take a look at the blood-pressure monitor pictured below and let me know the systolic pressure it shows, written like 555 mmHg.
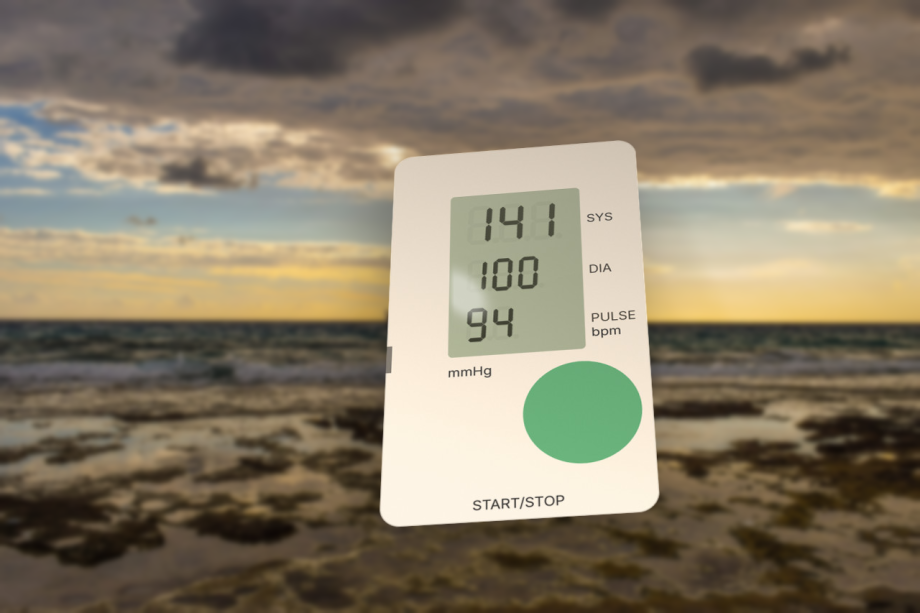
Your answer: 141 mmHg
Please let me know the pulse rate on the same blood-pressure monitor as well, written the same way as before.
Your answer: 94 bpm
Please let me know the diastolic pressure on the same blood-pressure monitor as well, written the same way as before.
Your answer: 100 mmHg
